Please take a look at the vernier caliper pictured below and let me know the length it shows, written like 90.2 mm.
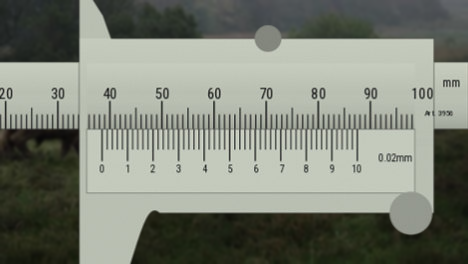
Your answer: 38.5 mm
